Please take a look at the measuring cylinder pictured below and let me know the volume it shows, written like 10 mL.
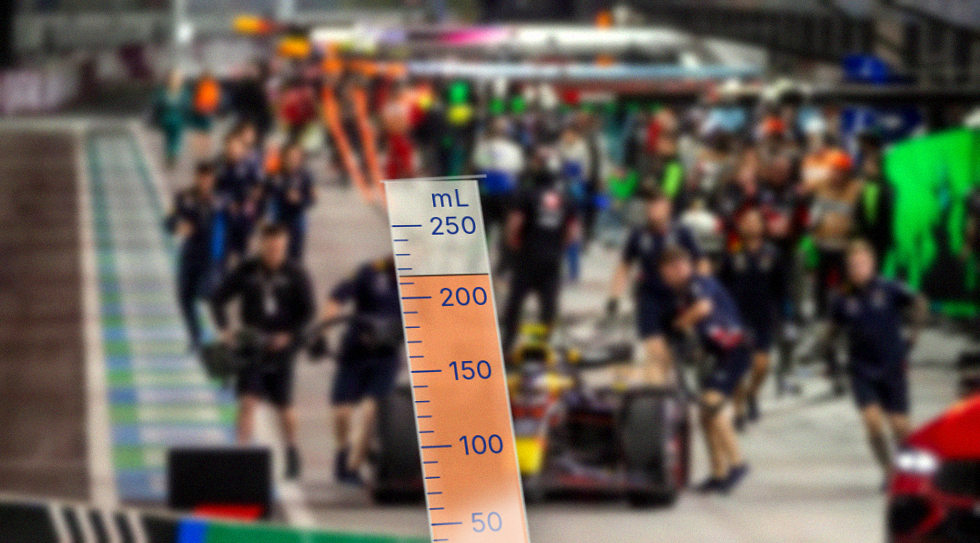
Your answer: 215 mL
